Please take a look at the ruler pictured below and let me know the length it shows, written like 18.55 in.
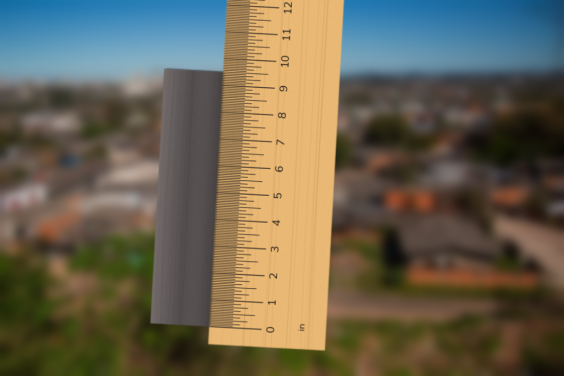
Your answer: 9.5 in
